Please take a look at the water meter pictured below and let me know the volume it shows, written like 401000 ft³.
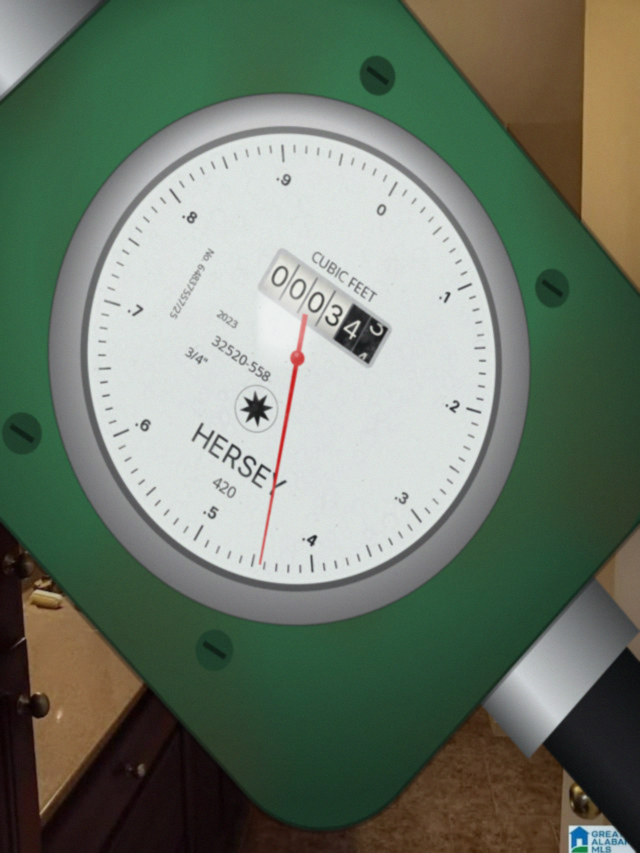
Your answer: 343.44 ft³
